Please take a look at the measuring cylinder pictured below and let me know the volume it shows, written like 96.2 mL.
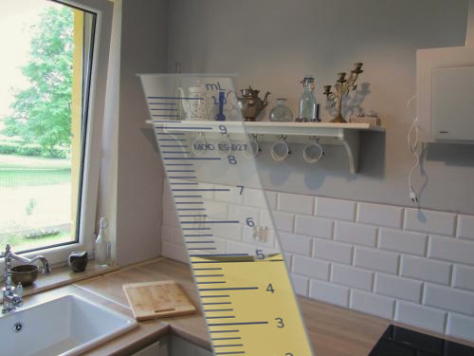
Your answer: 4.8 mL
